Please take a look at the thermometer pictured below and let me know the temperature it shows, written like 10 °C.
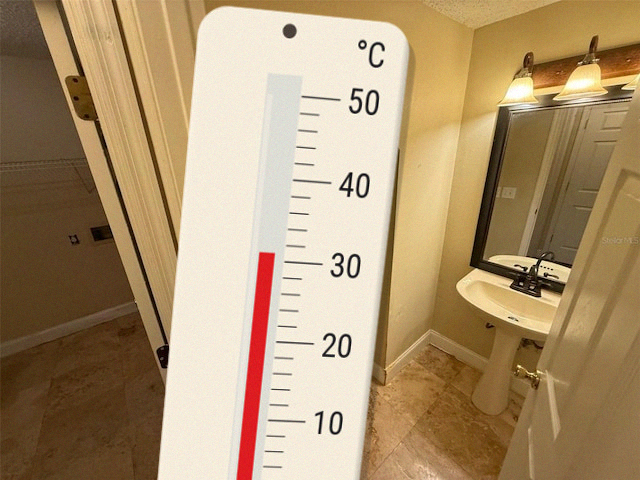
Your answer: 31 °C
